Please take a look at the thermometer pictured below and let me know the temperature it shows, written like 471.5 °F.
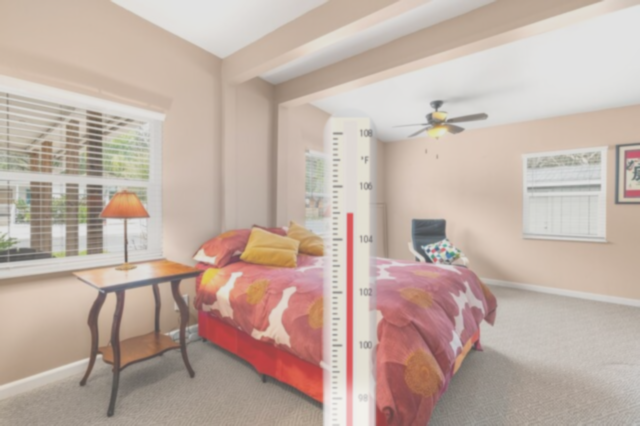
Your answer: 105 °F
